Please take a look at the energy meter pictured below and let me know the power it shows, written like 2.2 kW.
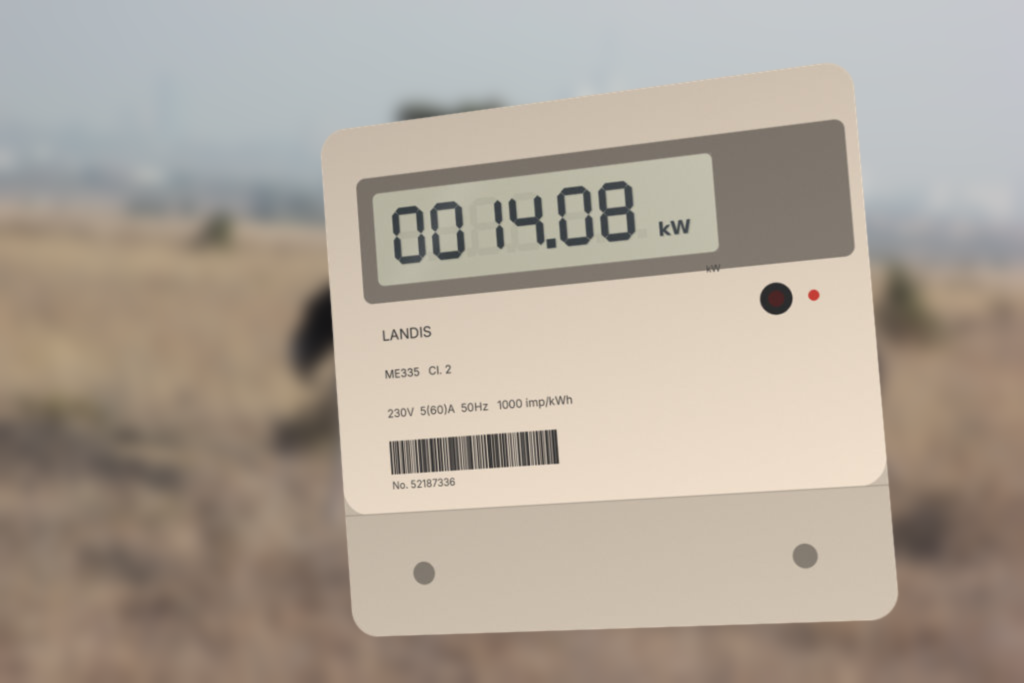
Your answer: 14.08 kW
